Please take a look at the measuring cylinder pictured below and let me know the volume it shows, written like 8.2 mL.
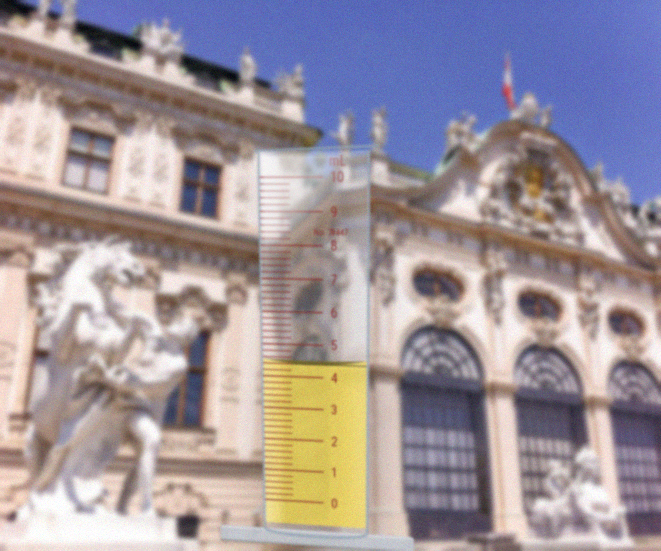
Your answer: 4.4 mL
